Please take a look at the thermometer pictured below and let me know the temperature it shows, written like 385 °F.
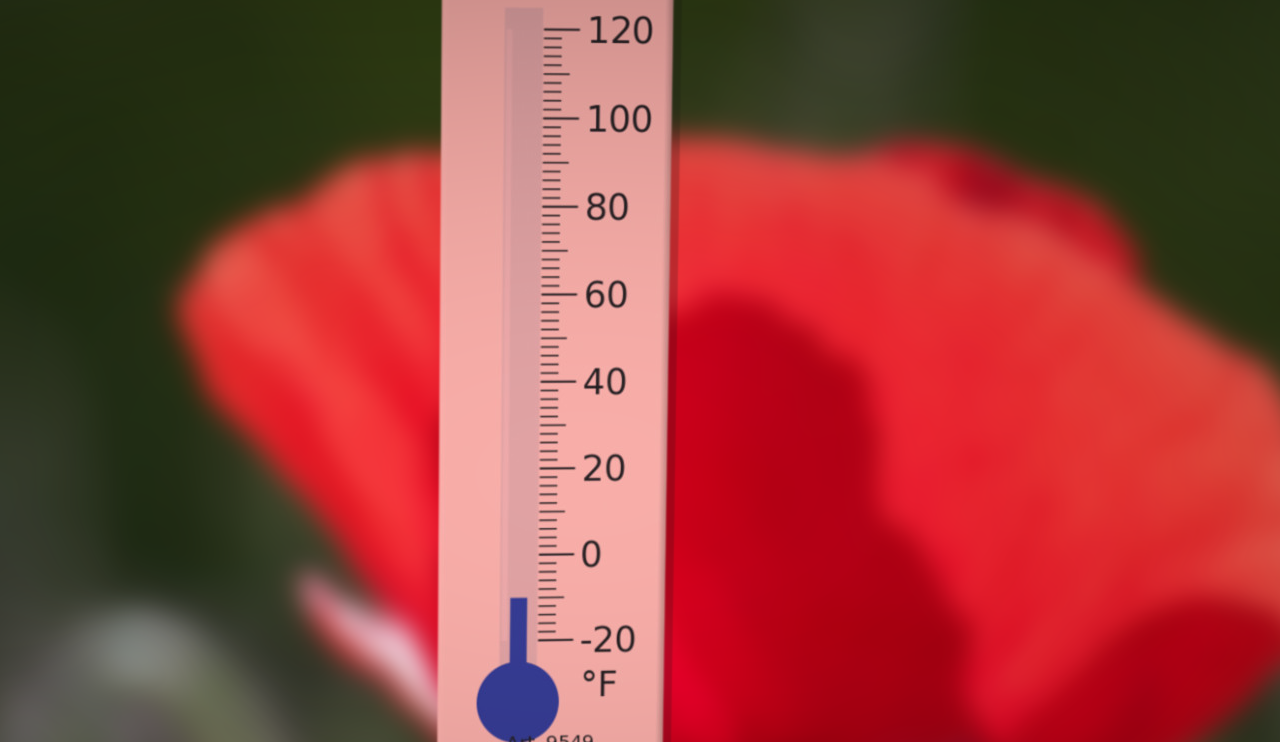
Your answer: -10 °F
